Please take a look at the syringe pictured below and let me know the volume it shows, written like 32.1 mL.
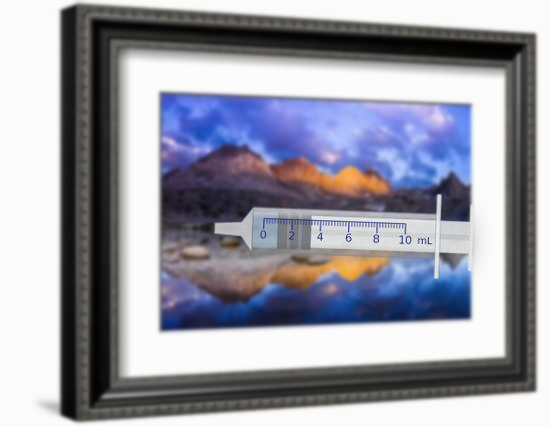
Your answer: 1 mL
